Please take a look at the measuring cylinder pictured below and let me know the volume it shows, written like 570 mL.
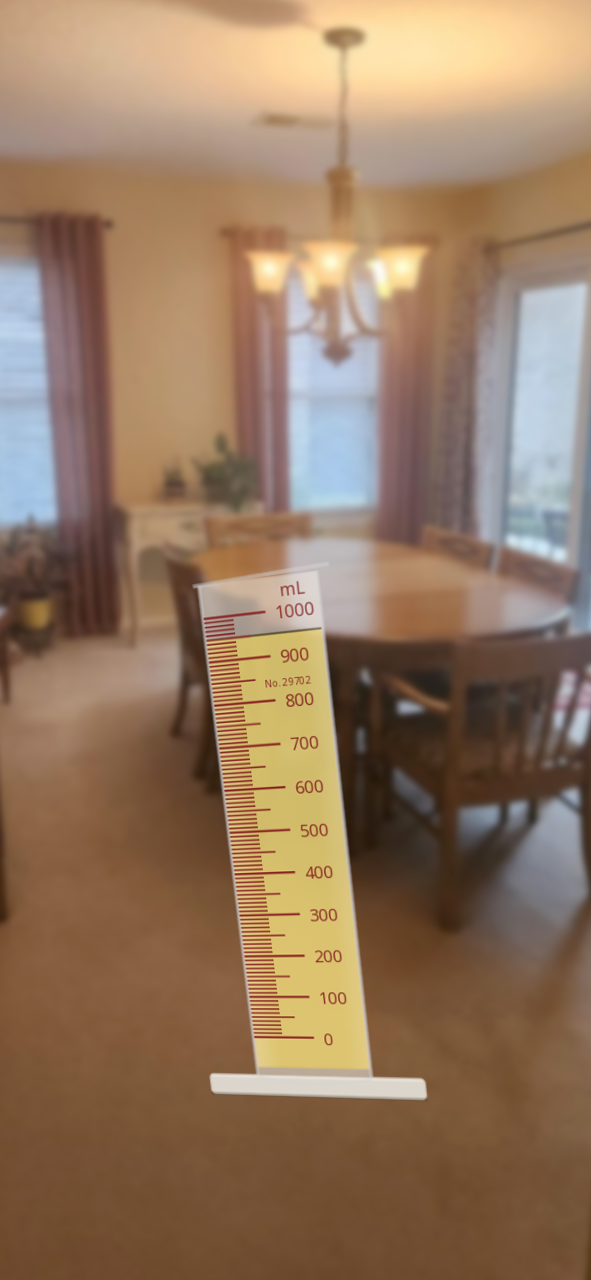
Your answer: 950 mL
